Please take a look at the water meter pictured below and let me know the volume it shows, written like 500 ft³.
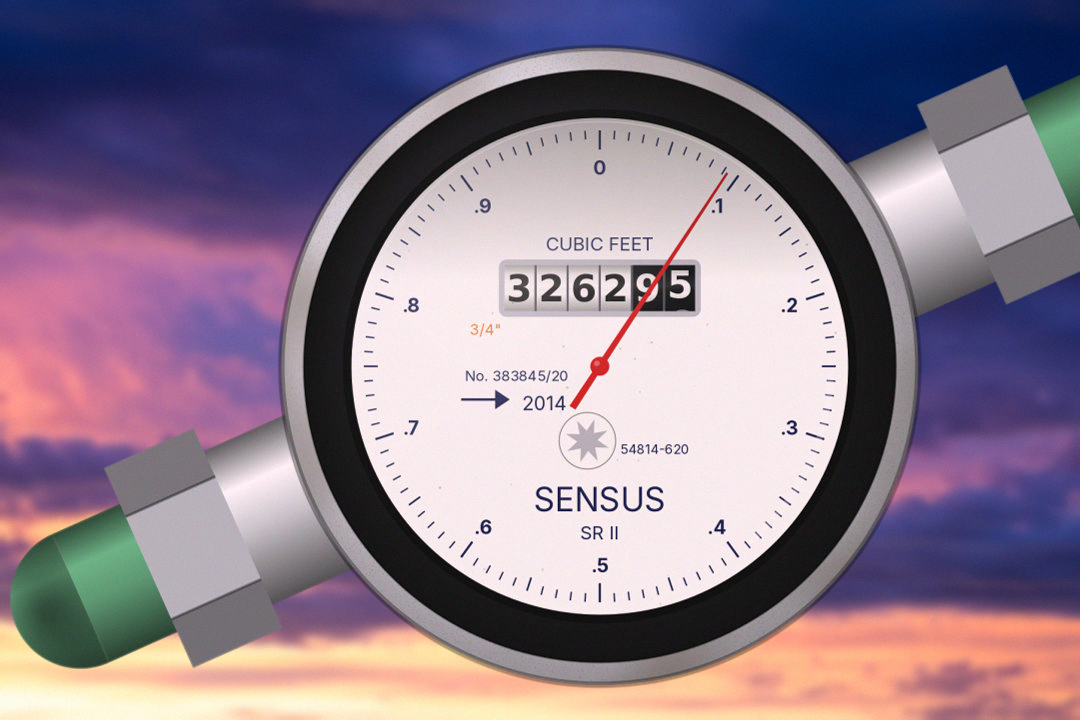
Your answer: 326295.09 ft³
